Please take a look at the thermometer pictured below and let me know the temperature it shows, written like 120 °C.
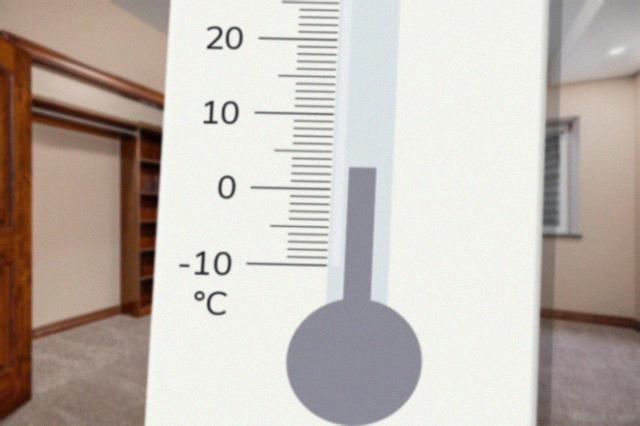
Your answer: 3 °C
